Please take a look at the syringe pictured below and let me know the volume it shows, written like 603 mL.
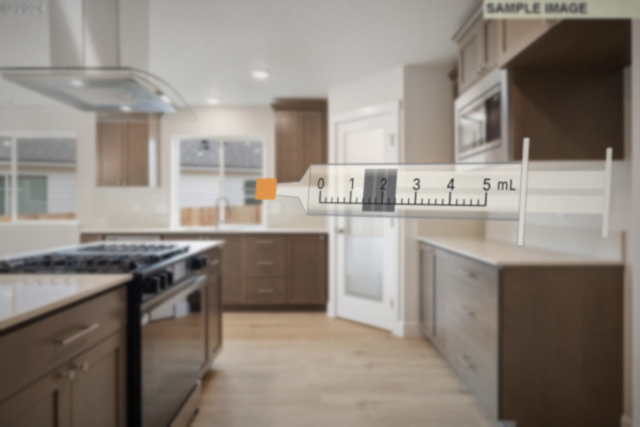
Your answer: 1.4 mL
